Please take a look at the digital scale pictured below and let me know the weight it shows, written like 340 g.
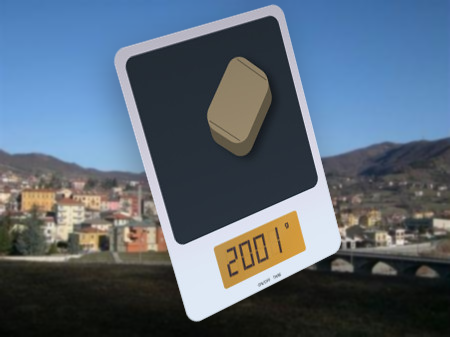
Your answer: 2001 g
